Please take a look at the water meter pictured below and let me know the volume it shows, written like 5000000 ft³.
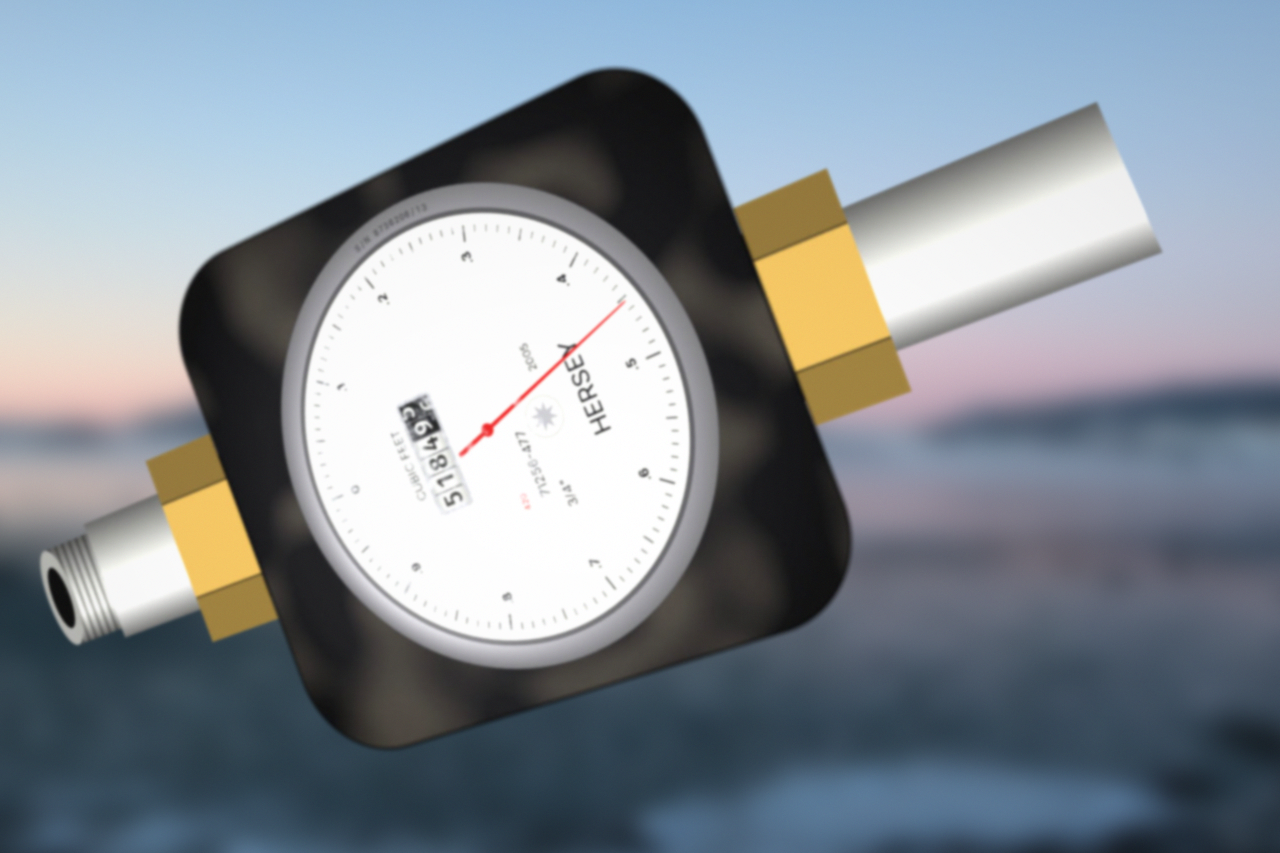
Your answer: 518495.45 ft³
